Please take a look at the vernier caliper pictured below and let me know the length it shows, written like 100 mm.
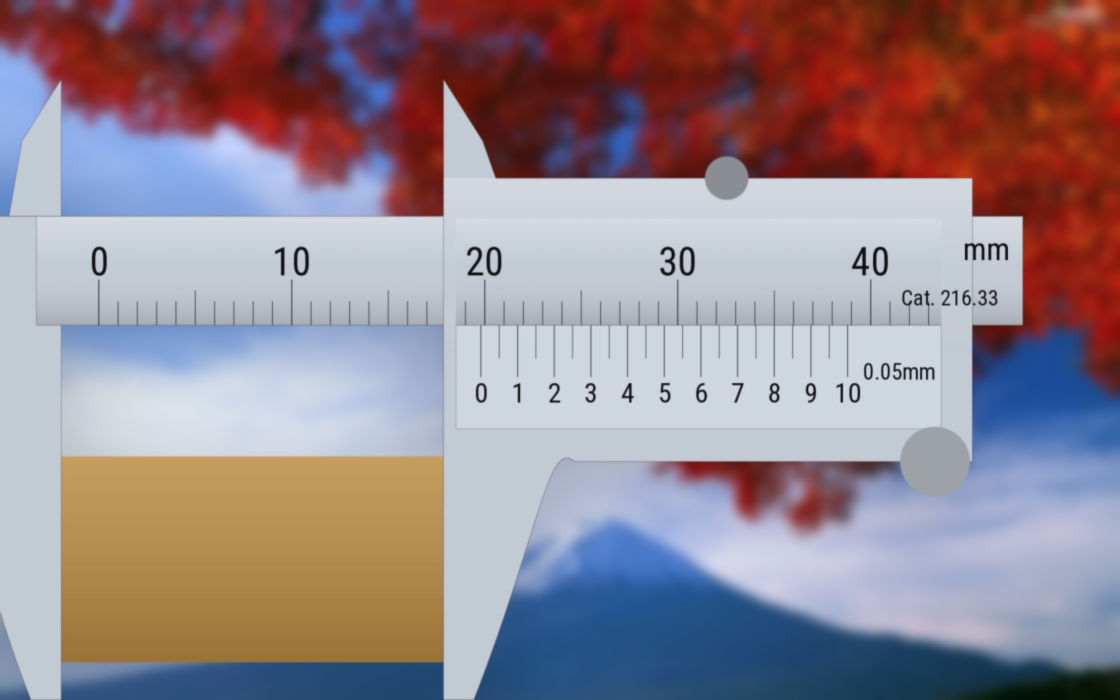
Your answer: 19.8 mm
